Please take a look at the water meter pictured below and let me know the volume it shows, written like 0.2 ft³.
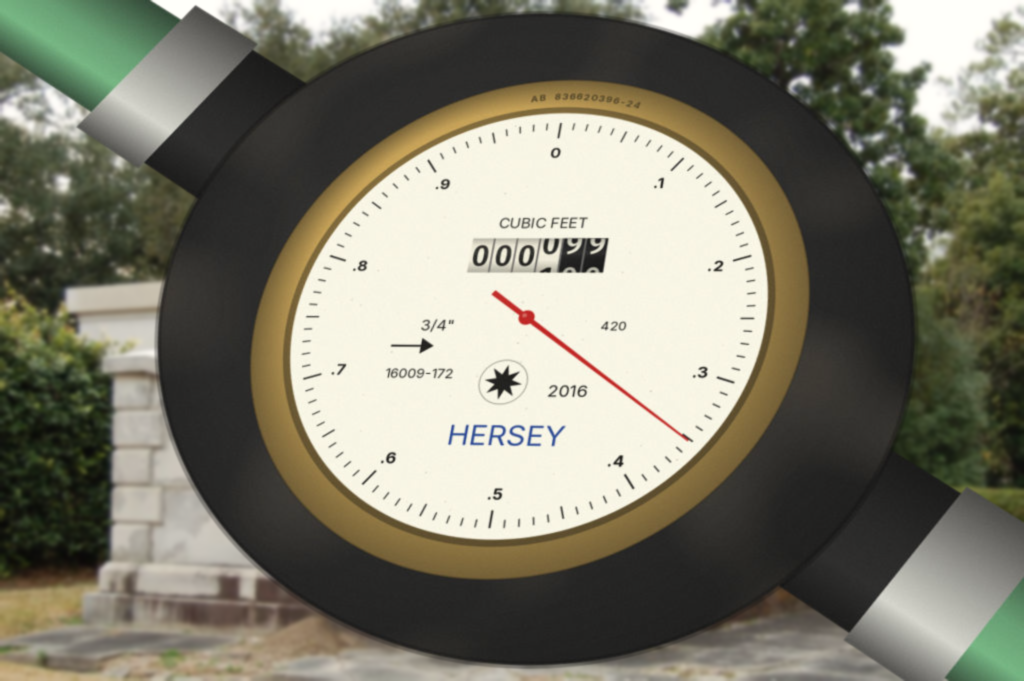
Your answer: 99.35 ft³
